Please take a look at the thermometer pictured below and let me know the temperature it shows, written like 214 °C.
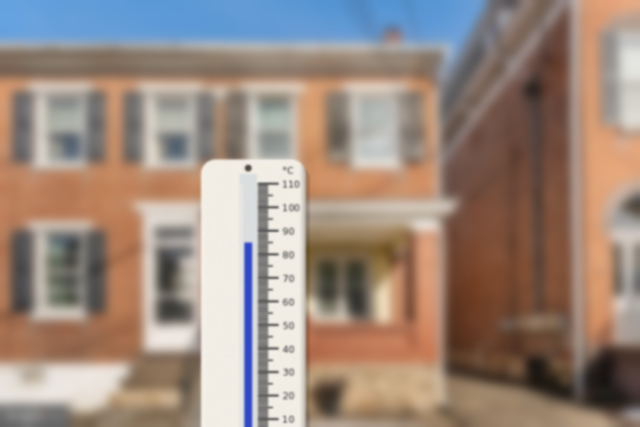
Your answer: 85 °C
